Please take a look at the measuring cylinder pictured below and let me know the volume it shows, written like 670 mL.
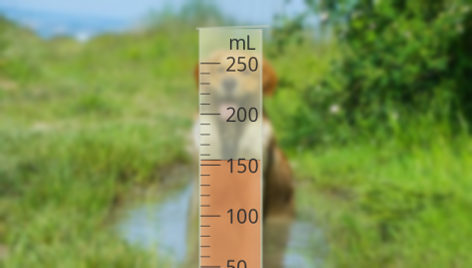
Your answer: 155 mL
